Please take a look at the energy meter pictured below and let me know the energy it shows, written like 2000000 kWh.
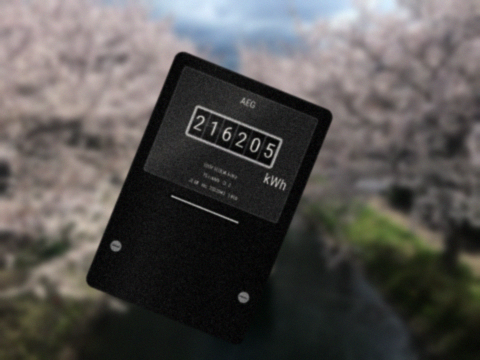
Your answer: 216205 kWh
